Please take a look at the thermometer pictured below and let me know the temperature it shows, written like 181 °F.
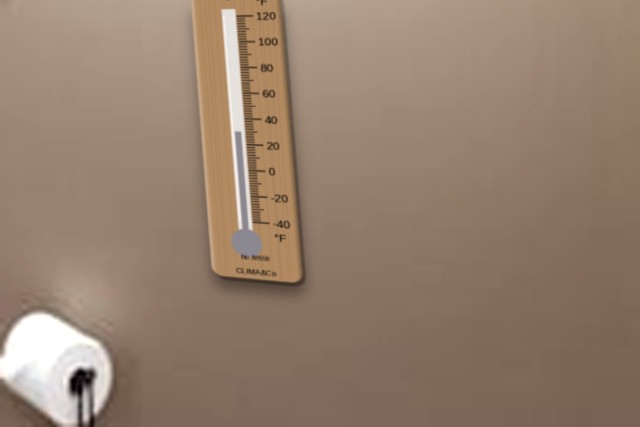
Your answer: 30 °F
